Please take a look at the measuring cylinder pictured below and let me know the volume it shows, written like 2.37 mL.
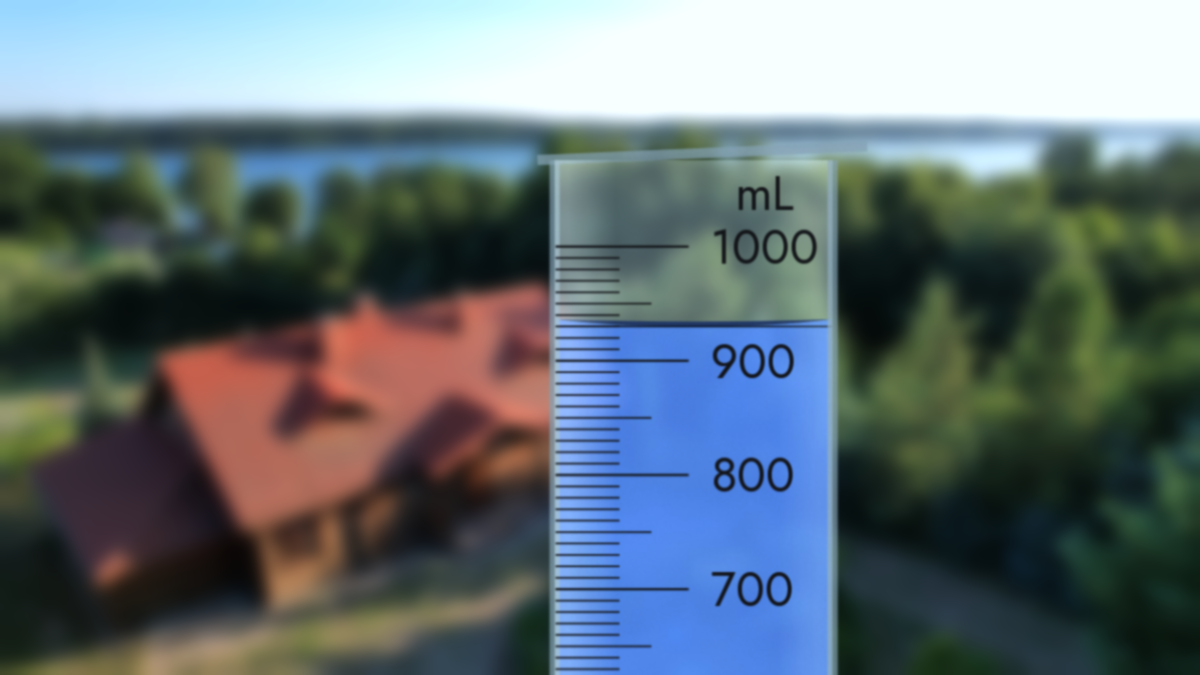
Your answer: 930 mL
